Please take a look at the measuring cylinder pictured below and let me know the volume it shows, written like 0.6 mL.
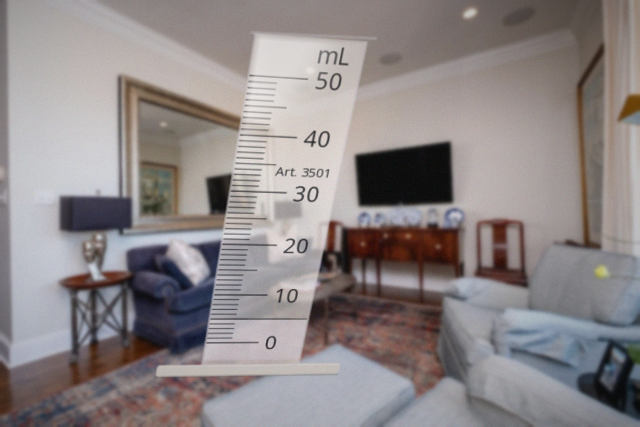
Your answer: 5 mL
